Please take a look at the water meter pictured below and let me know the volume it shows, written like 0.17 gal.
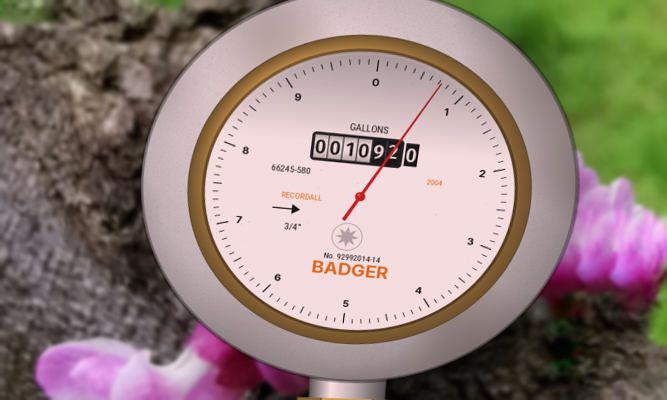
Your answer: 10920.7 gal
